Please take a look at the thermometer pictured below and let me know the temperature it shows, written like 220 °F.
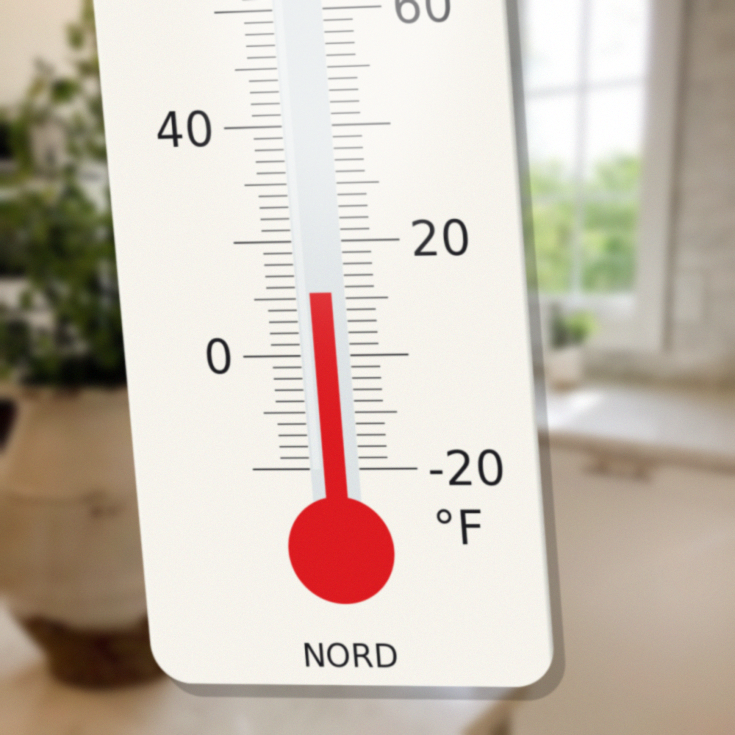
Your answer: 11 °F
